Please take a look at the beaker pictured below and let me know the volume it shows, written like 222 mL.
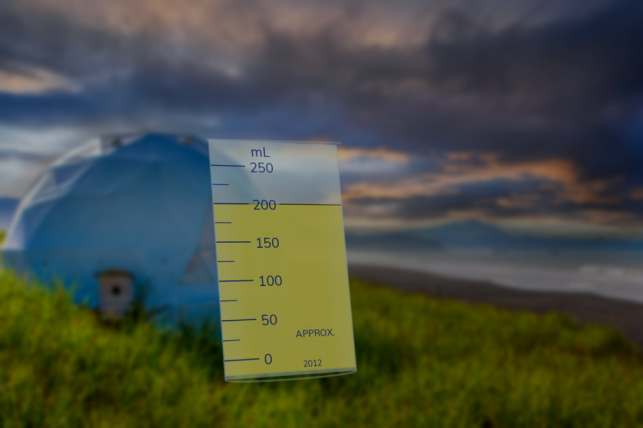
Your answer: 200 mL
